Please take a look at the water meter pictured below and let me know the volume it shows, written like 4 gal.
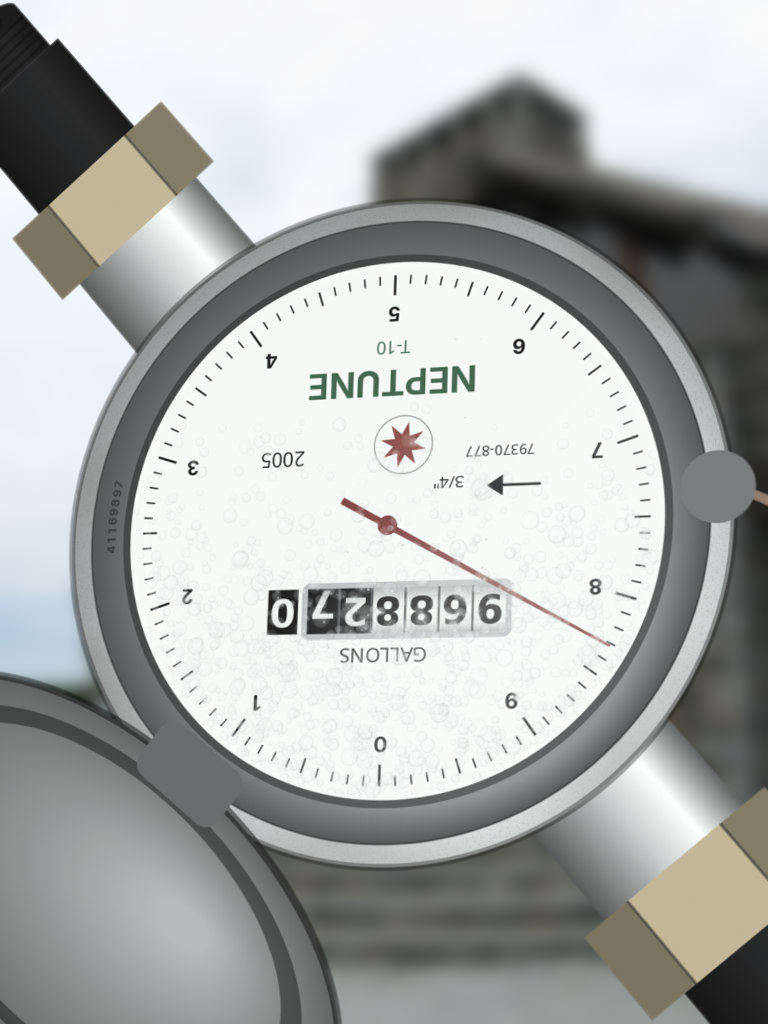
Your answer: 9688268.3 gal
